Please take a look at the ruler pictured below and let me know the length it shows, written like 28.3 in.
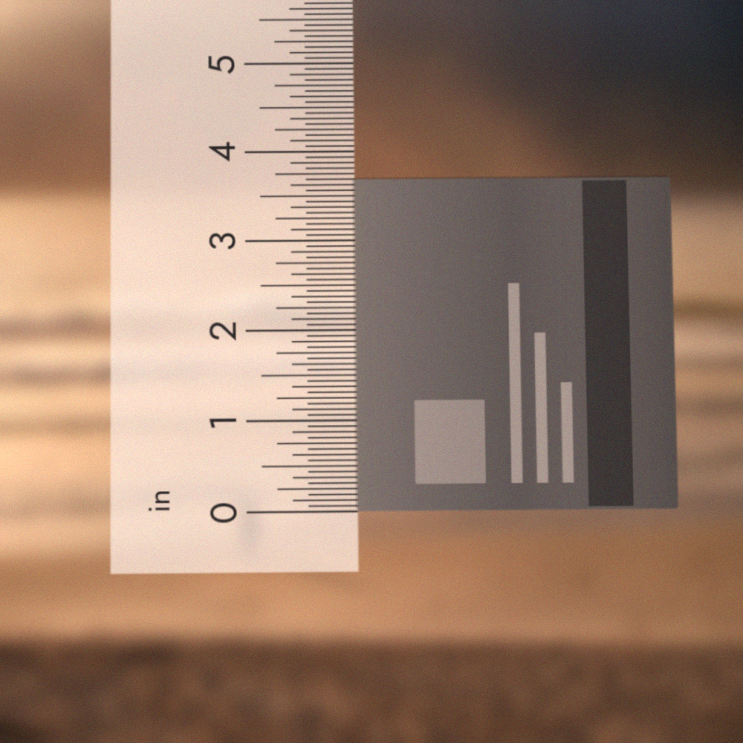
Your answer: 3.6875 in
